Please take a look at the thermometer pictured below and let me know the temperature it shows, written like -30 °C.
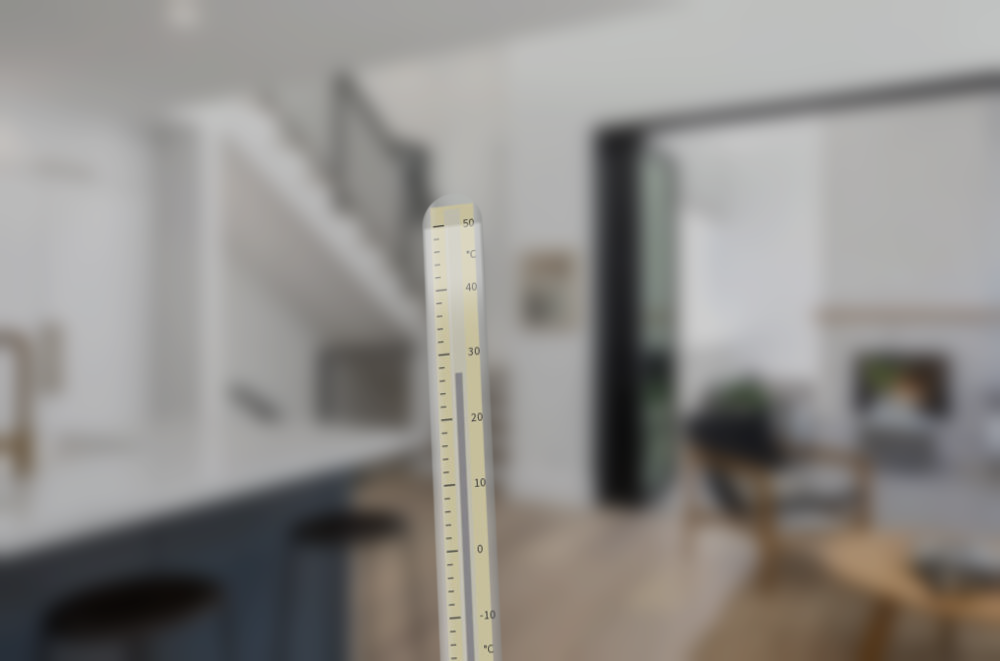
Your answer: 27 °C
